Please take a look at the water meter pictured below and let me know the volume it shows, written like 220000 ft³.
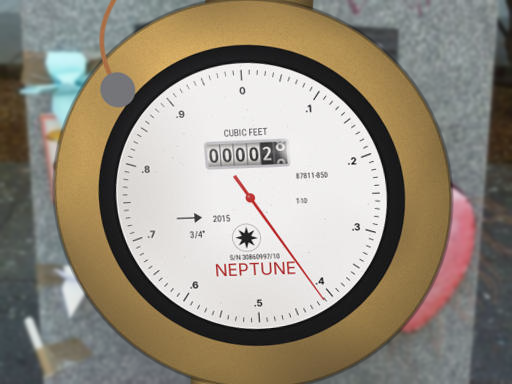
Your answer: 28.41 ft³
